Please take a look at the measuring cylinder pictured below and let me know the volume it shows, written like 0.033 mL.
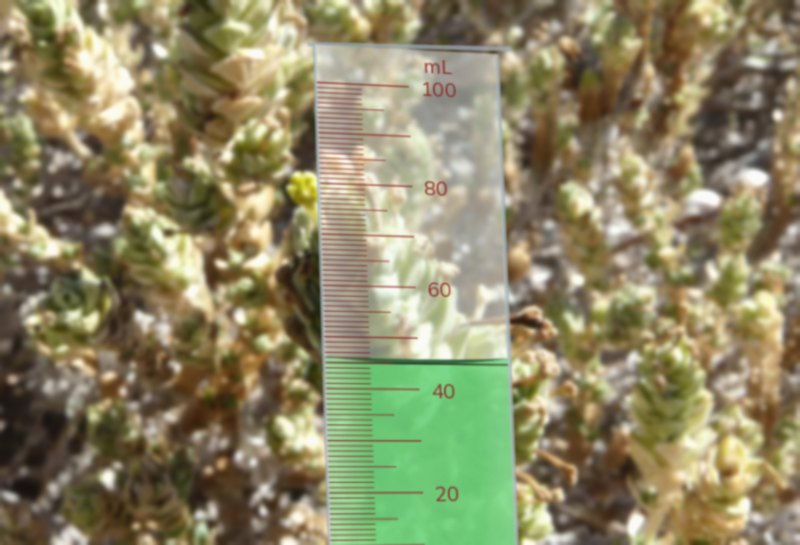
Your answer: 45 mL
